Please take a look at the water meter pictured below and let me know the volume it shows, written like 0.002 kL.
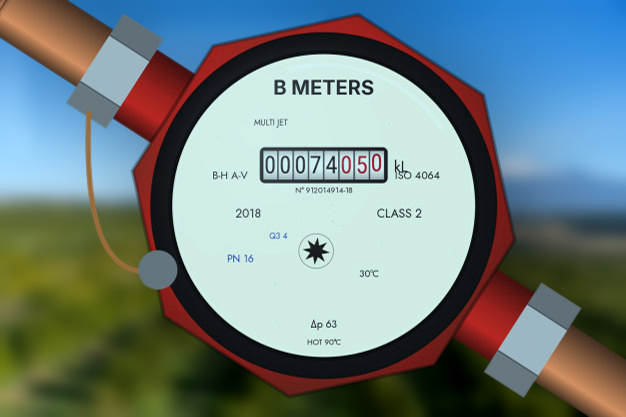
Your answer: 74.050 kL
